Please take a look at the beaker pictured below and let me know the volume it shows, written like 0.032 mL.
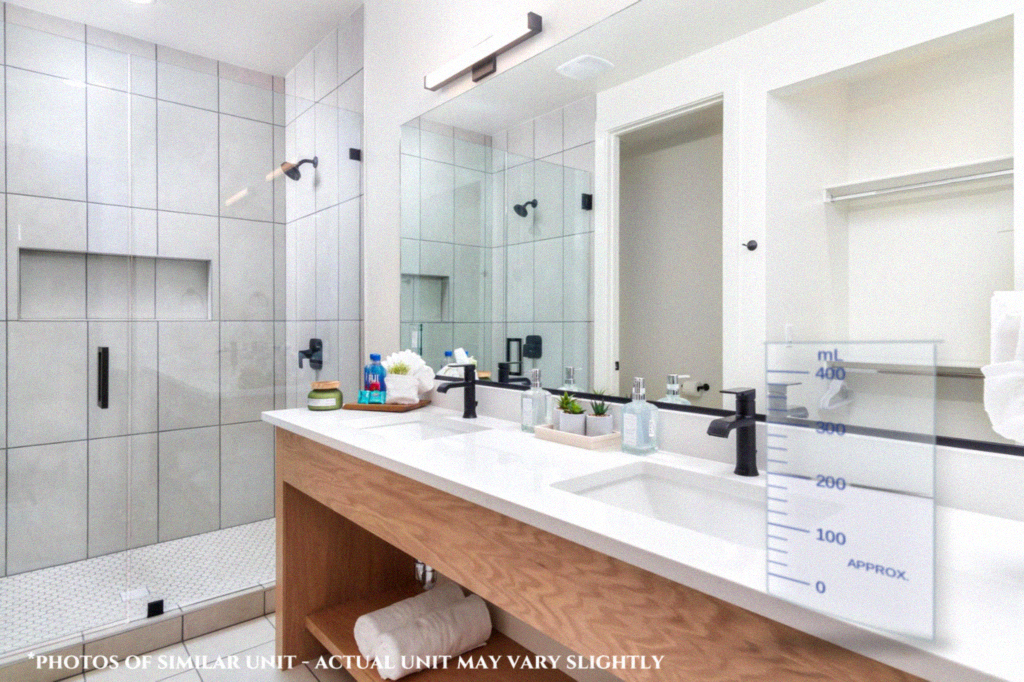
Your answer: 200 mL
